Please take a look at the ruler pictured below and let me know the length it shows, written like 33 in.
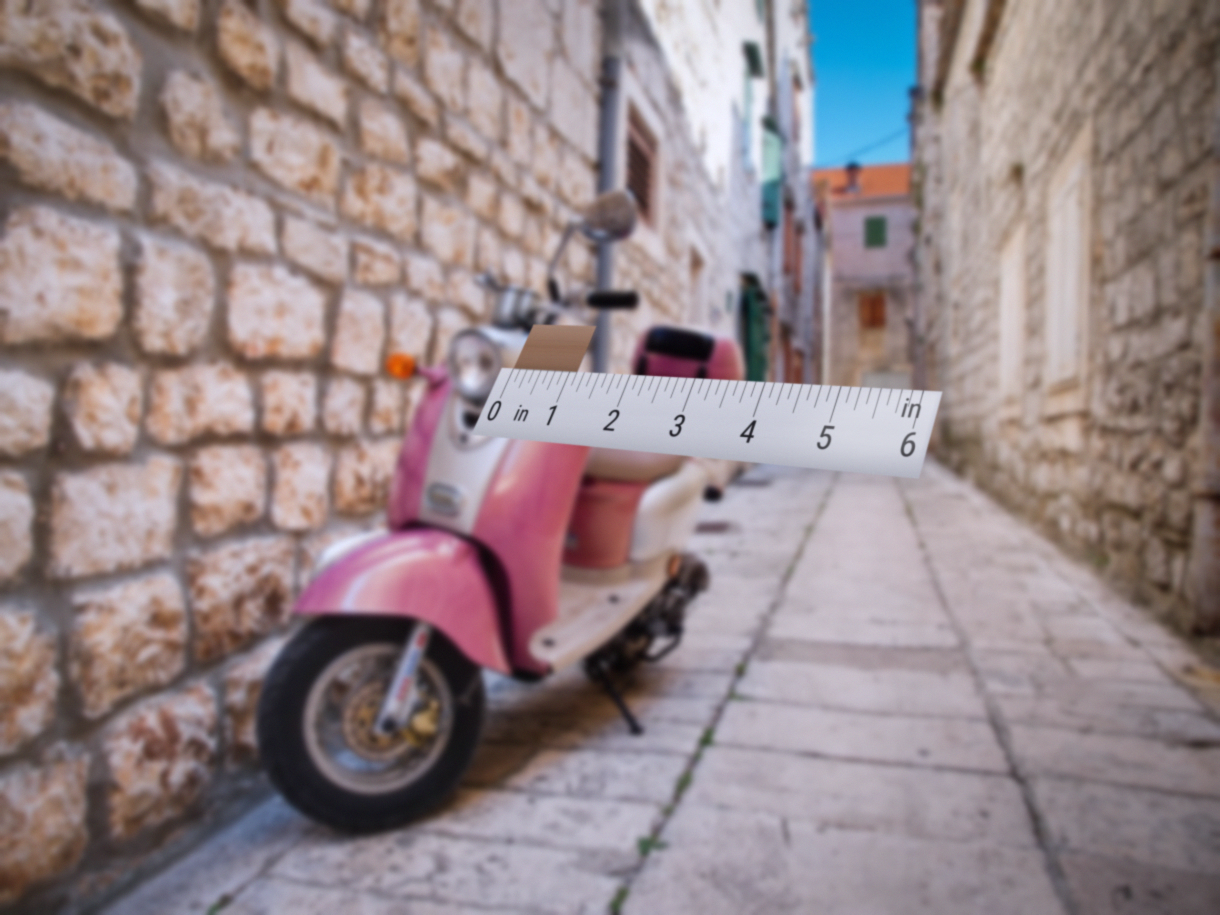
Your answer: 1.125 in
